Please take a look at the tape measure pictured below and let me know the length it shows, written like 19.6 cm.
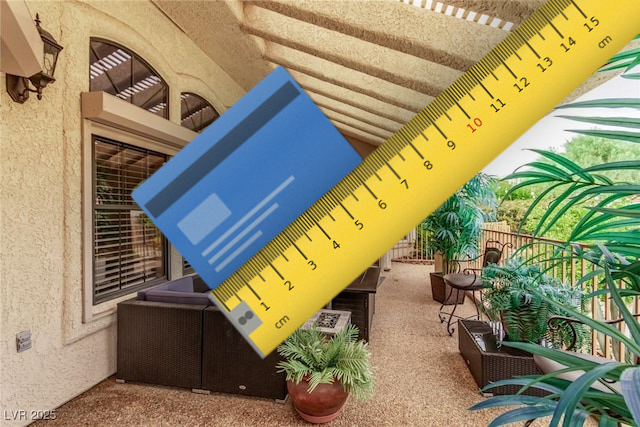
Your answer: 6.5 cm
